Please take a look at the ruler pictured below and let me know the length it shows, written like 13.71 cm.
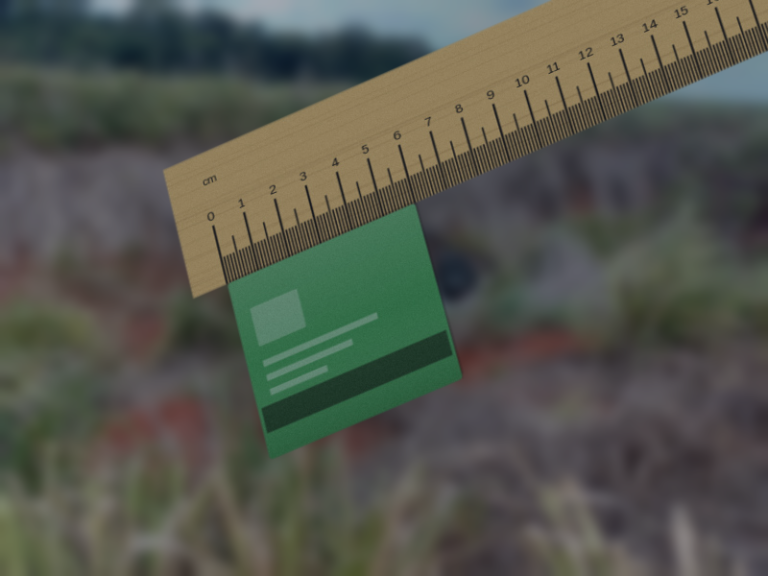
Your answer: 6 cm
